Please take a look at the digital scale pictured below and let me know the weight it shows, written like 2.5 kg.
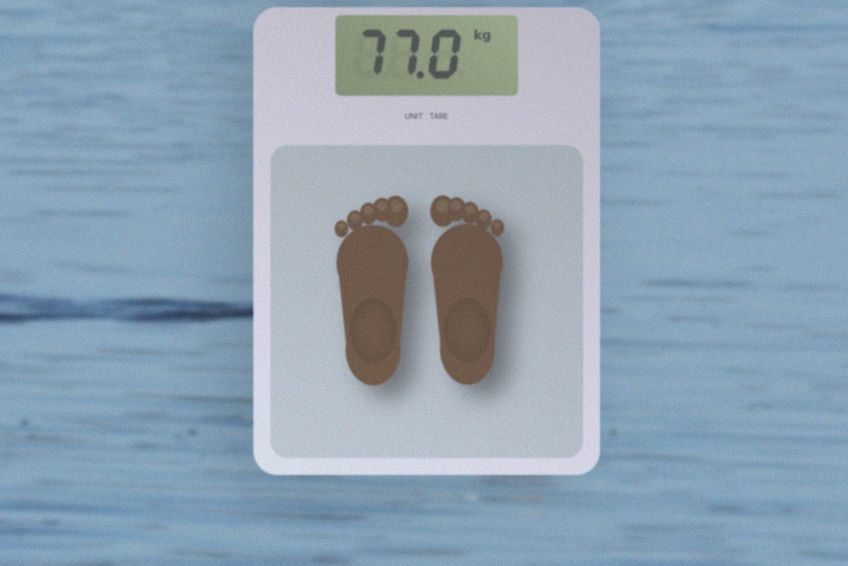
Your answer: 77.0 kg
